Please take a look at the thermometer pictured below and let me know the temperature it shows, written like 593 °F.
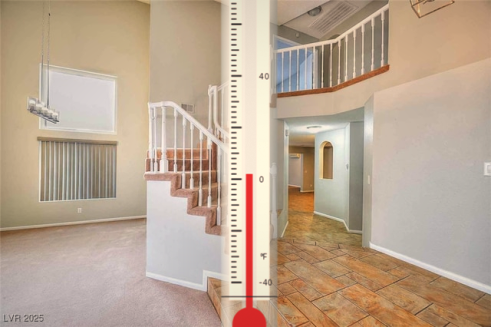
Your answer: 2 °F
